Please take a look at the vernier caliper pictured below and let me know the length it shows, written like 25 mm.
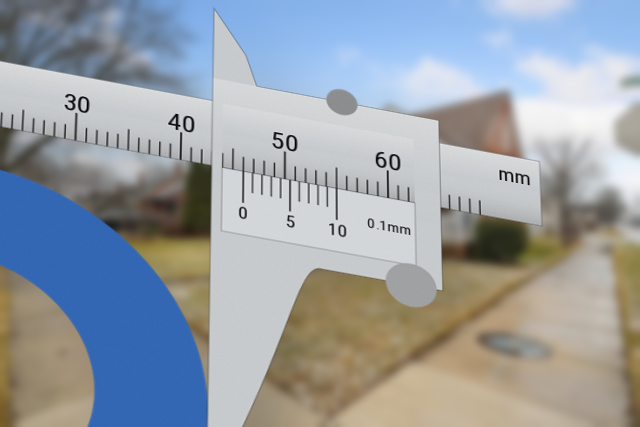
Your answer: 46.0 mm
